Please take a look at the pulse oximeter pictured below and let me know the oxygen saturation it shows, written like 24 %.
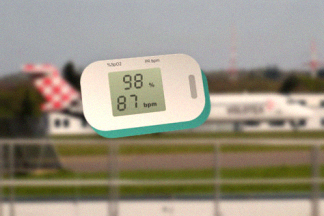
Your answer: 98 %
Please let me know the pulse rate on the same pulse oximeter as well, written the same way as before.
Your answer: 87 bpm
